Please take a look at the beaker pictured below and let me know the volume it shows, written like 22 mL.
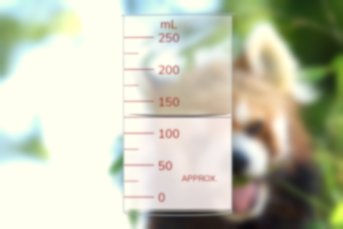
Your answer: 125 mL
